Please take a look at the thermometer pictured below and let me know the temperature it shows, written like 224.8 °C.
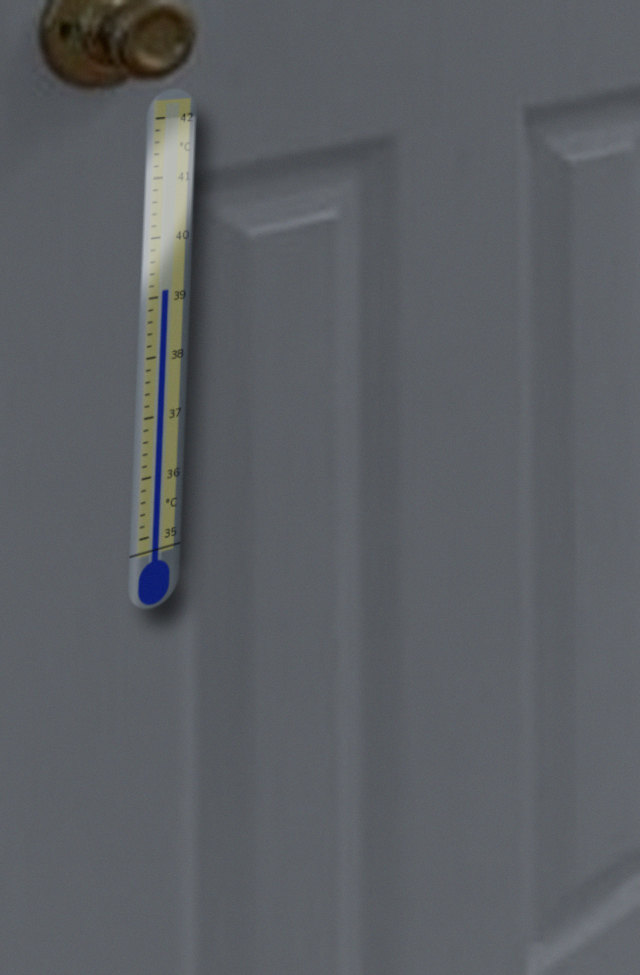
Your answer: 39.1 °C
